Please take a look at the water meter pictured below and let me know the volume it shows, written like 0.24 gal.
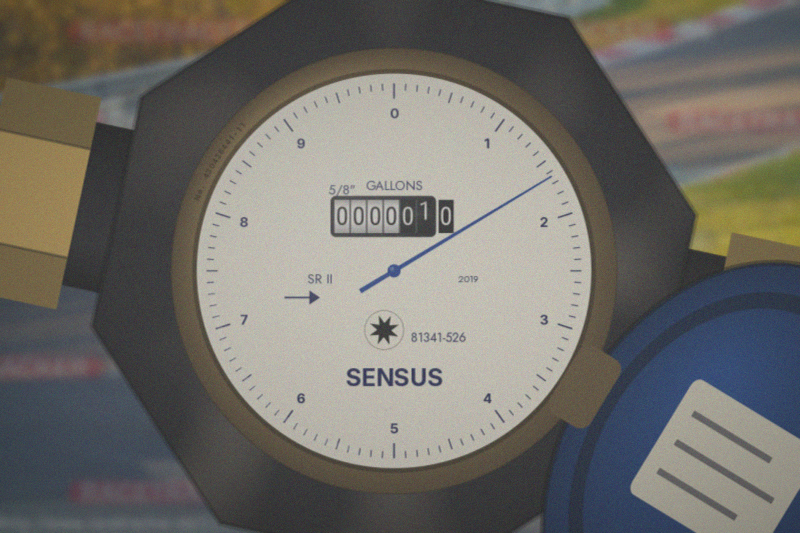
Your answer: 11.6 gal
